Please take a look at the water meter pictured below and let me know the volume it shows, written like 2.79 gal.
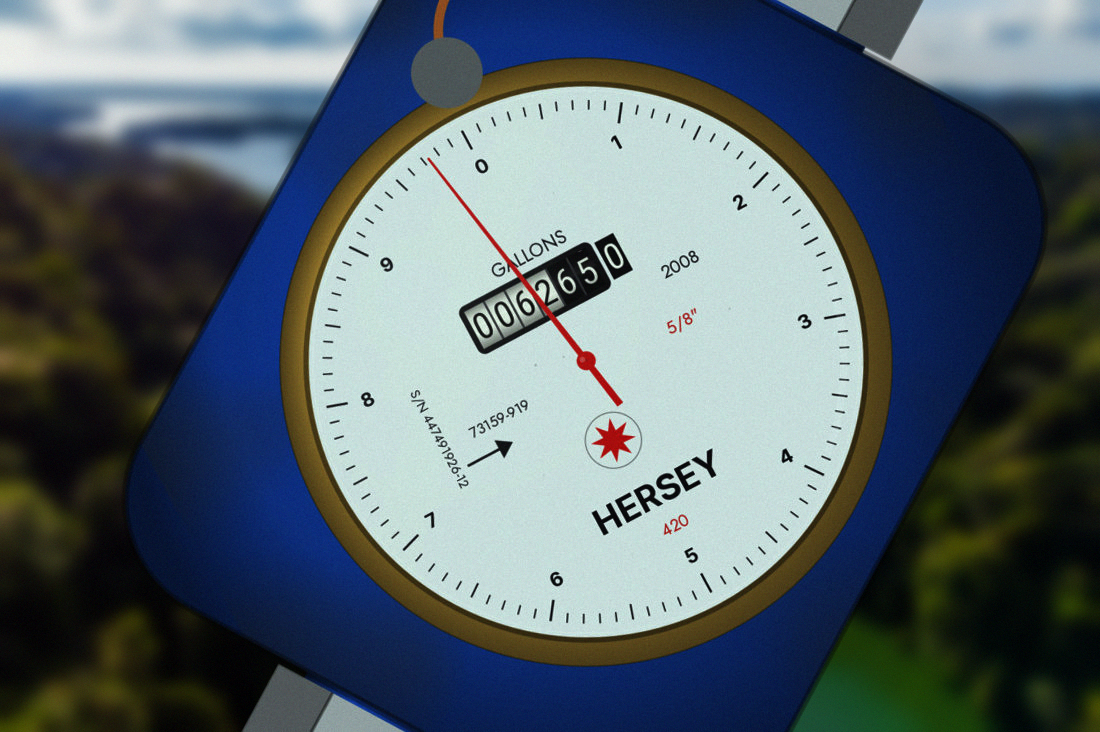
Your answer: 62649.7 gal
